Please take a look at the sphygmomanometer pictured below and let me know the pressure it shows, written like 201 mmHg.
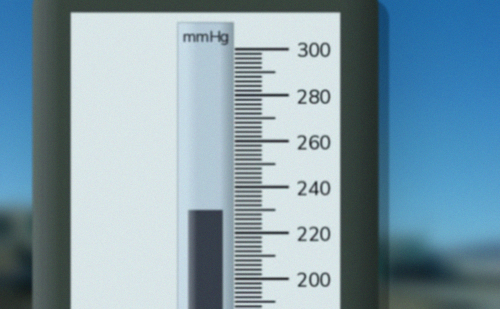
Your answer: 230 mmHg
